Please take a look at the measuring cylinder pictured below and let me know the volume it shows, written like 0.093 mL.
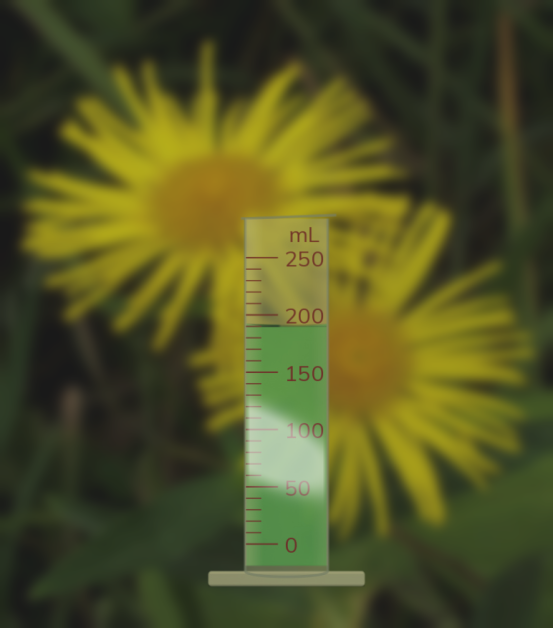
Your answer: 190 mL
